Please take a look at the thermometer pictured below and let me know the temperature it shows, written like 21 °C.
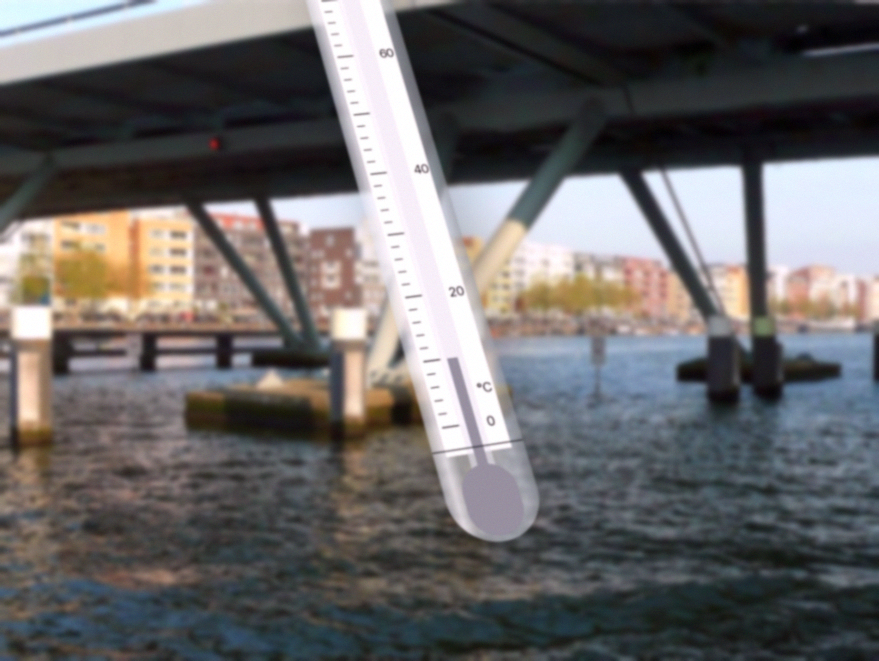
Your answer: 10 °C
